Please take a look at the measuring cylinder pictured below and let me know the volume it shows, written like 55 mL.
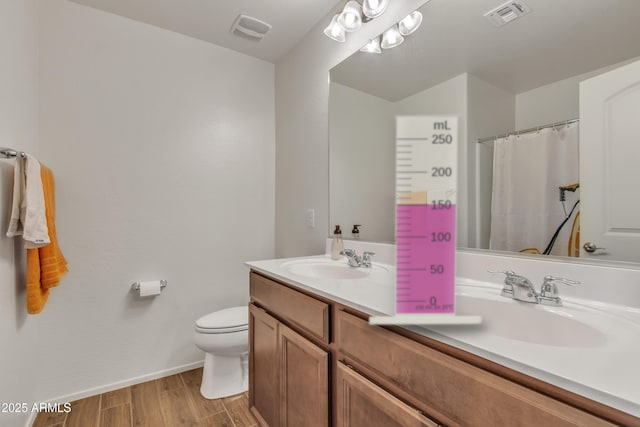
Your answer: 150 mL
